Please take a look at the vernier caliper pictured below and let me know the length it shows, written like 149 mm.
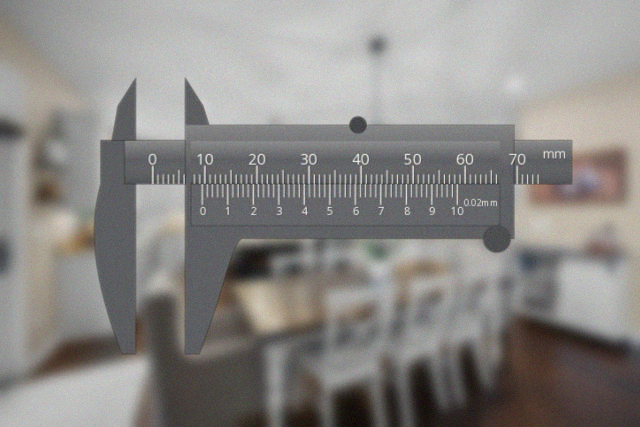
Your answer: 9.5 mm
